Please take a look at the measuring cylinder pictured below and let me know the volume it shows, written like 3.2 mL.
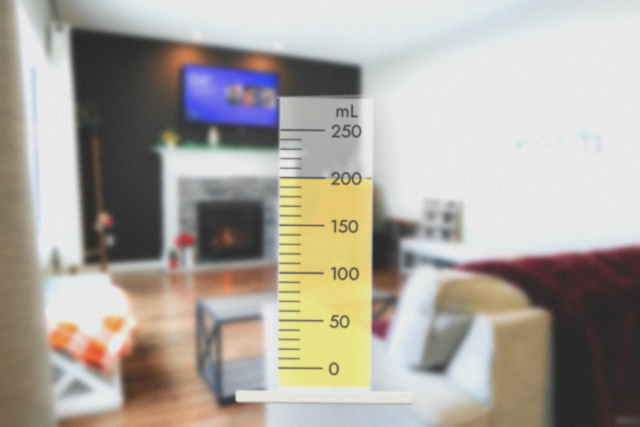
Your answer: 200 mL
